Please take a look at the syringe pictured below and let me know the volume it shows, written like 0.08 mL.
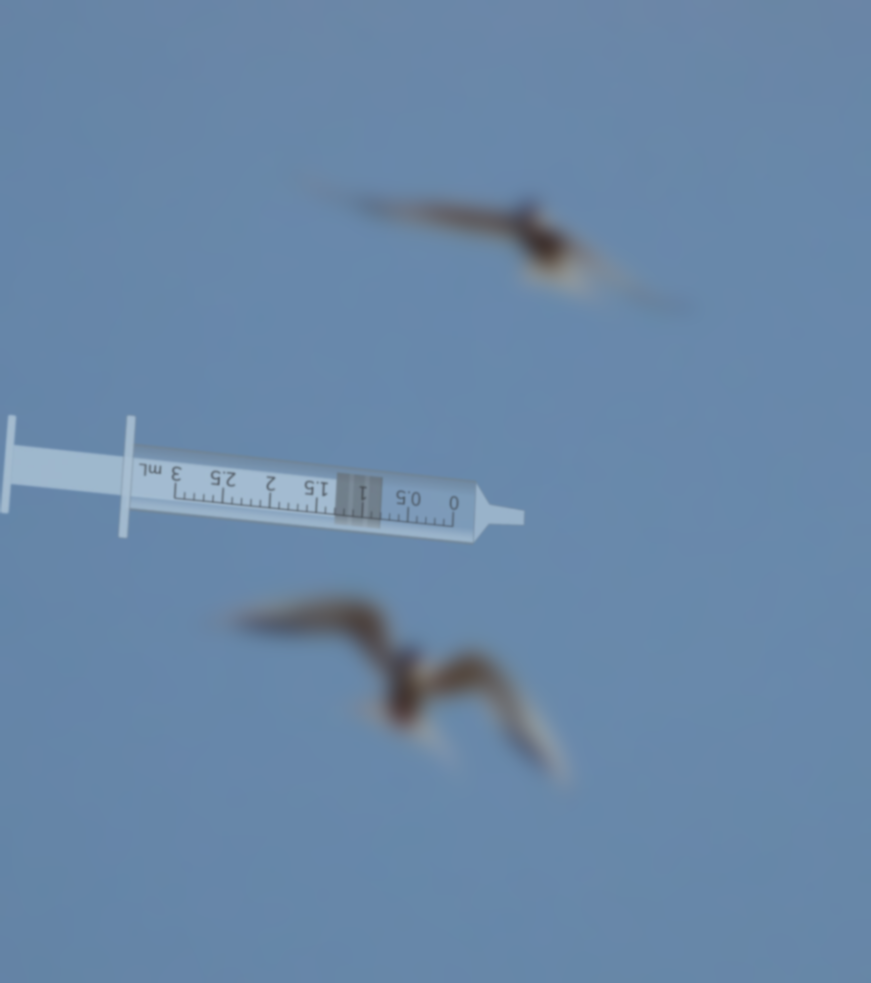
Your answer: 0.8 mL
